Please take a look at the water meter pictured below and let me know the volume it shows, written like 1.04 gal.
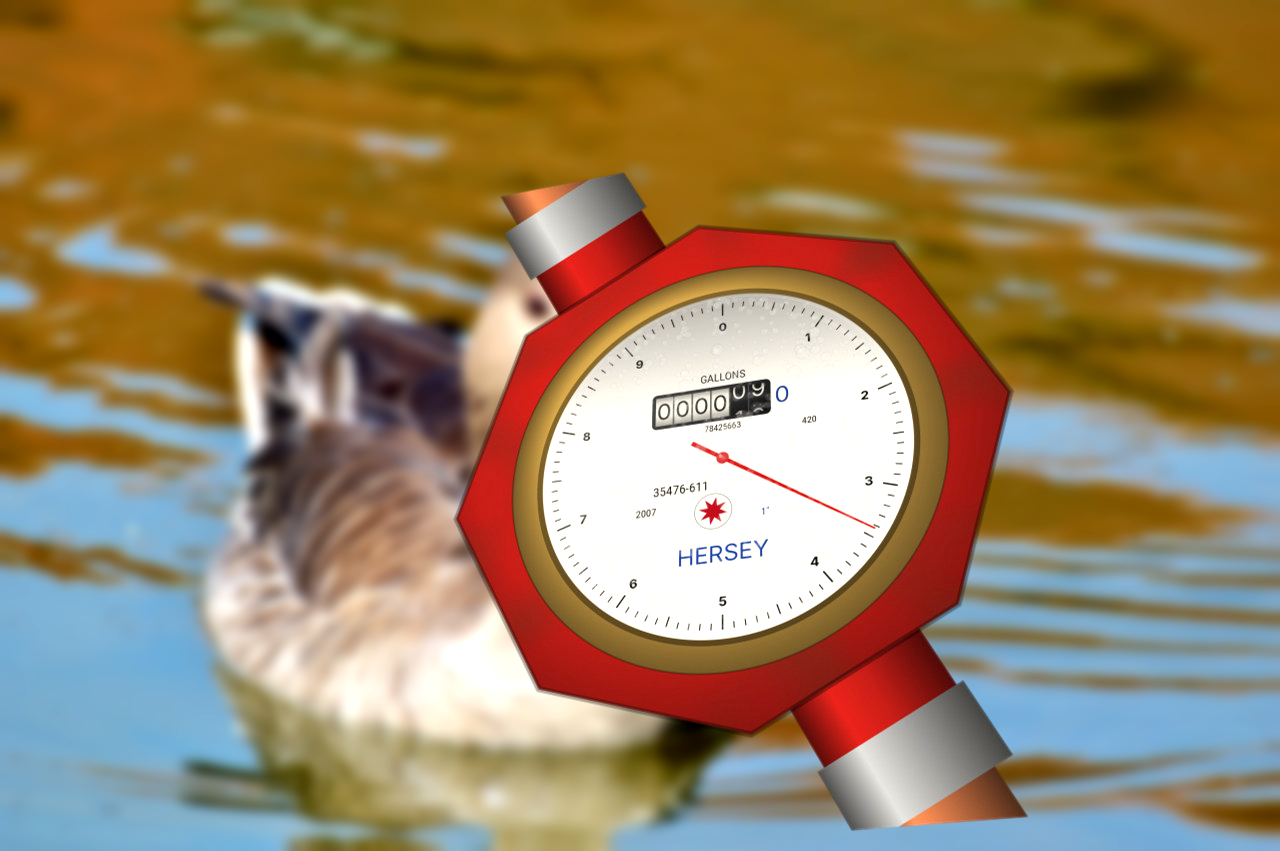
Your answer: 93.4 gal
